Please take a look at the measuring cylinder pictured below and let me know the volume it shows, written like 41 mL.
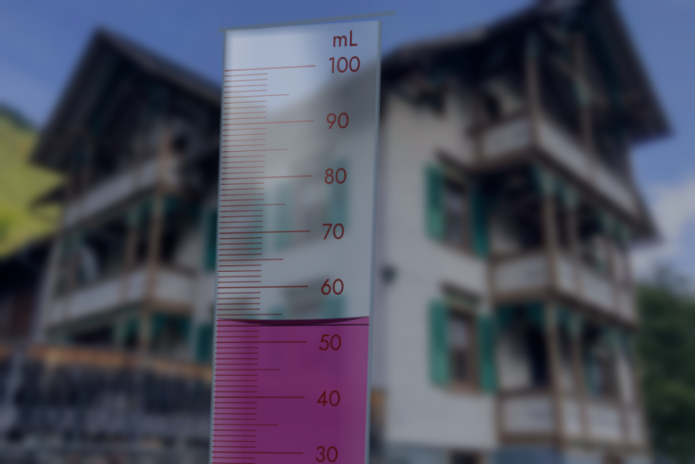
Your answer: 53 mL
